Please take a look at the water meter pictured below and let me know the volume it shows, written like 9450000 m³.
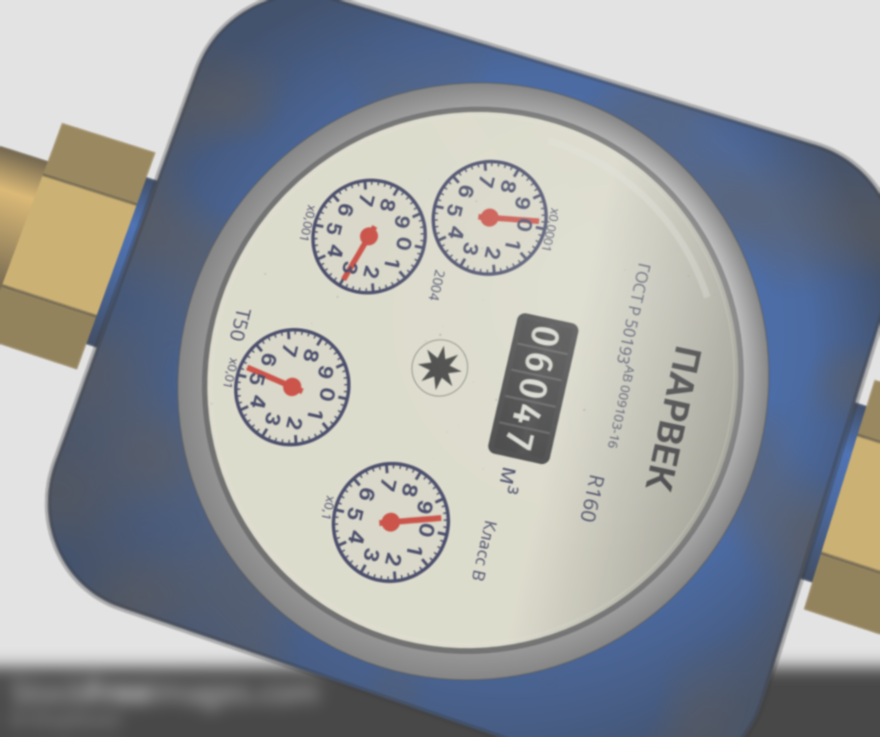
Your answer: 6046.9529 m³
